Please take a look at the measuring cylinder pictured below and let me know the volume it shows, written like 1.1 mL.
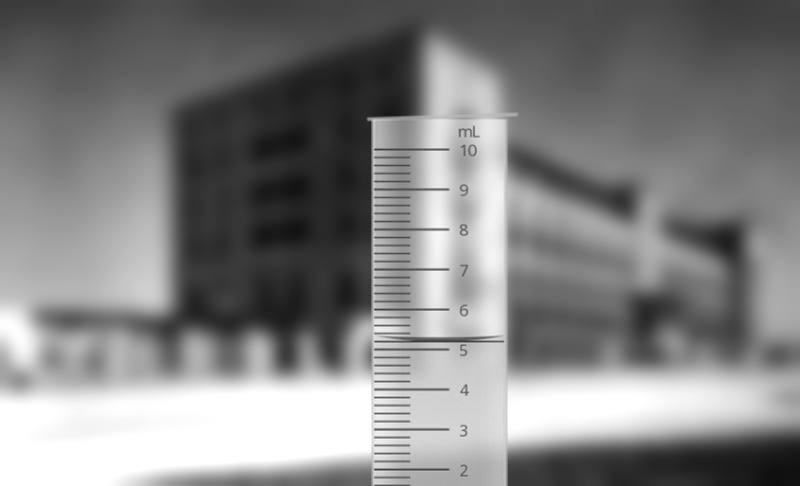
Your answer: 5.2 mL
